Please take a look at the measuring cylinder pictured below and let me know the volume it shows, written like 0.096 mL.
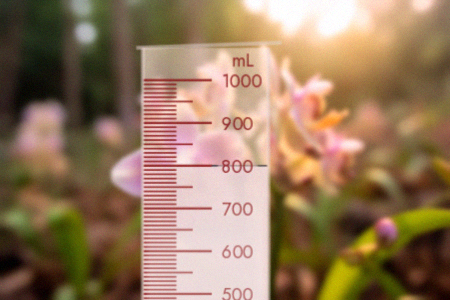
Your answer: 800 mL
